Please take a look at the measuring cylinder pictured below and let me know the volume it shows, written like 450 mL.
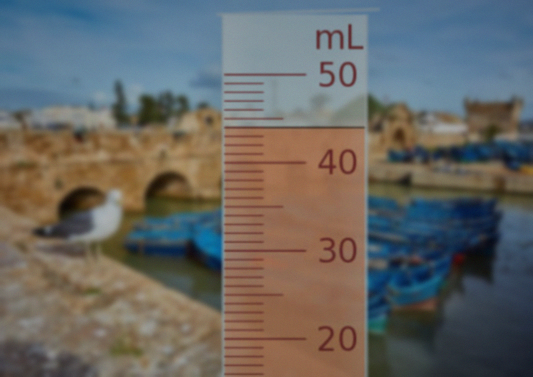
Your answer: 44 mL
